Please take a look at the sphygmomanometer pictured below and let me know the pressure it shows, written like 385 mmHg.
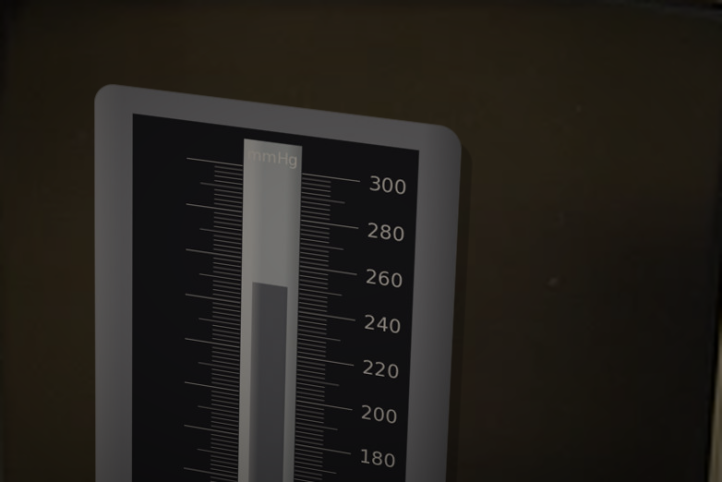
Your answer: 250 mmHg
